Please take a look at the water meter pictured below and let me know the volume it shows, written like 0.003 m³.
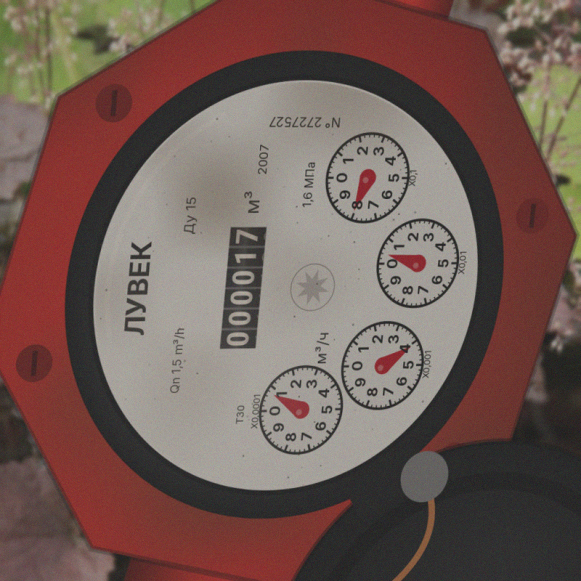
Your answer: 17.8040 m³
